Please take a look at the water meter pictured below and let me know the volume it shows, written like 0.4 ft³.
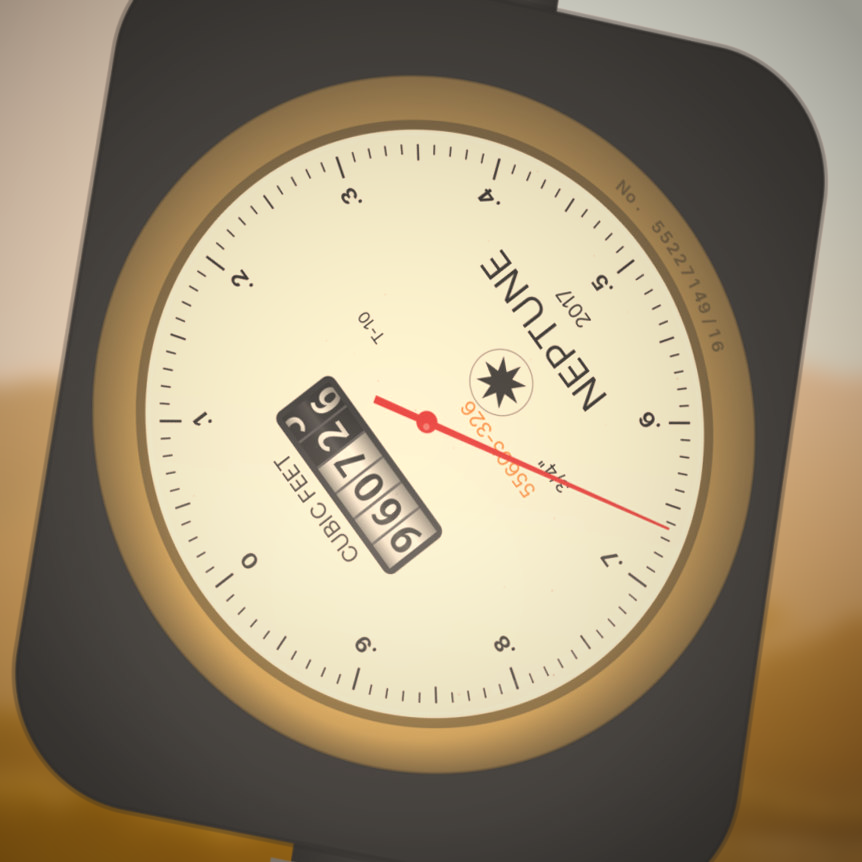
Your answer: 960725.66 ft³
